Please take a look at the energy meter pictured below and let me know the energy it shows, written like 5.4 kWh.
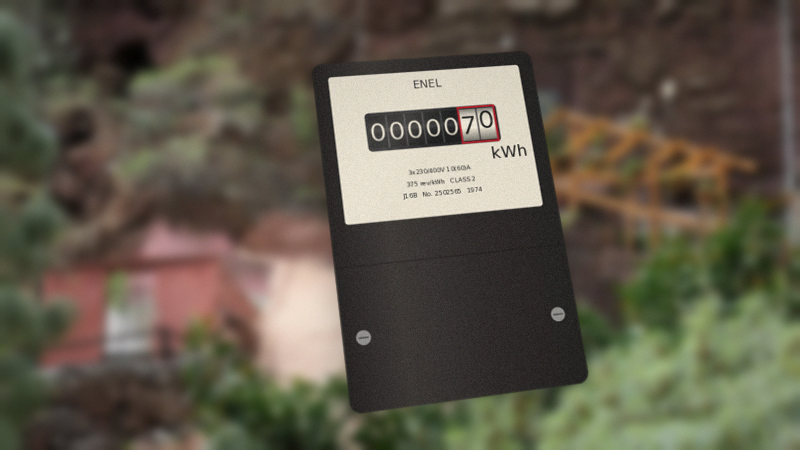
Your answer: 0.70 kWh
